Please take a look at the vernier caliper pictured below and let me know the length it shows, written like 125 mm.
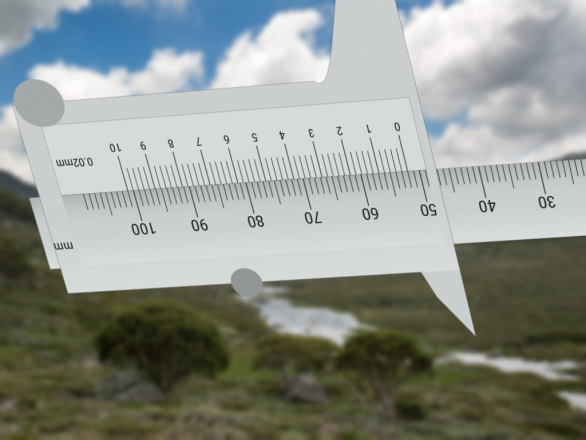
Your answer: 52.0 mm
